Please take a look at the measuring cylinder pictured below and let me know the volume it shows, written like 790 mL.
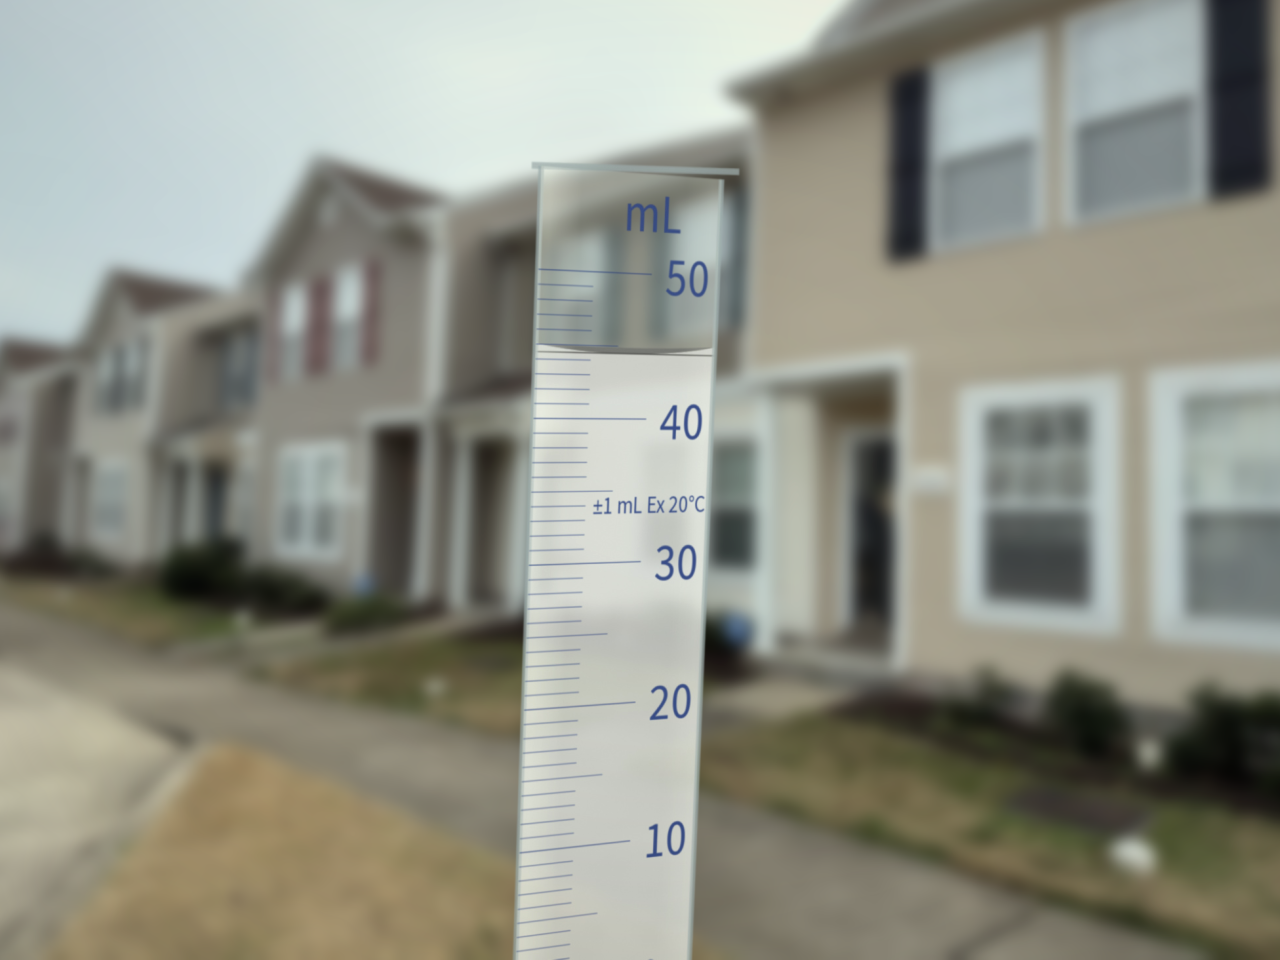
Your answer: 44.5 mL
